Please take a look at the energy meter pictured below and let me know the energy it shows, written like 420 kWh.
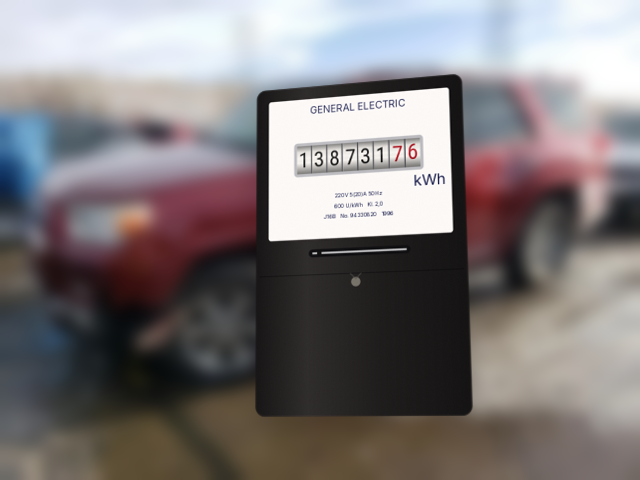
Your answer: 138731.76 kWh
